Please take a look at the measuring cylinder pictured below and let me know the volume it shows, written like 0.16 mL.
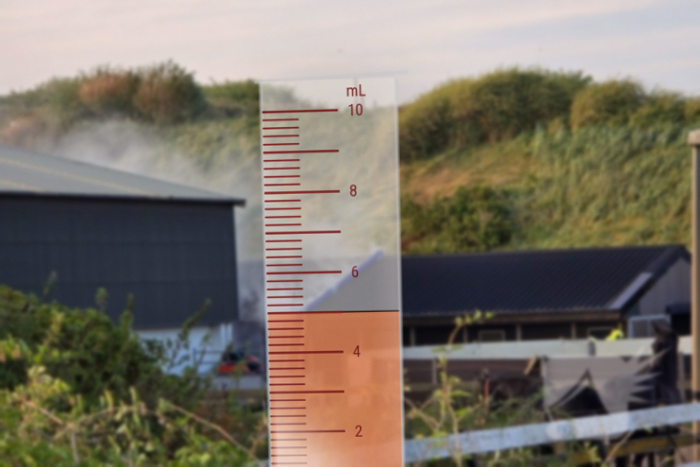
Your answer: 5 mL
